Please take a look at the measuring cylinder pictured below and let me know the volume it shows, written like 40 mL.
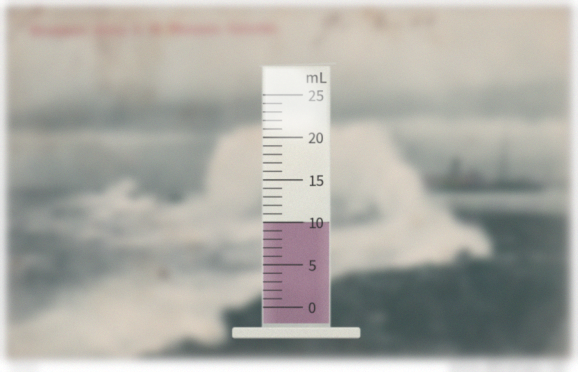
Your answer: 10 mL
